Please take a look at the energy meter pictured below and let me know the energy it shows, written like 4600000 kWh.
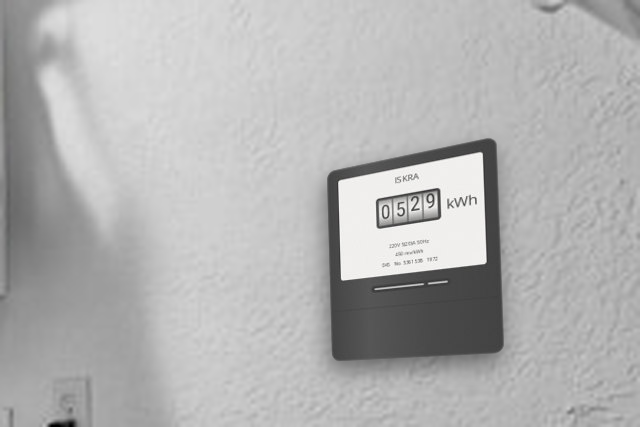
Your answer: 529 kWh
